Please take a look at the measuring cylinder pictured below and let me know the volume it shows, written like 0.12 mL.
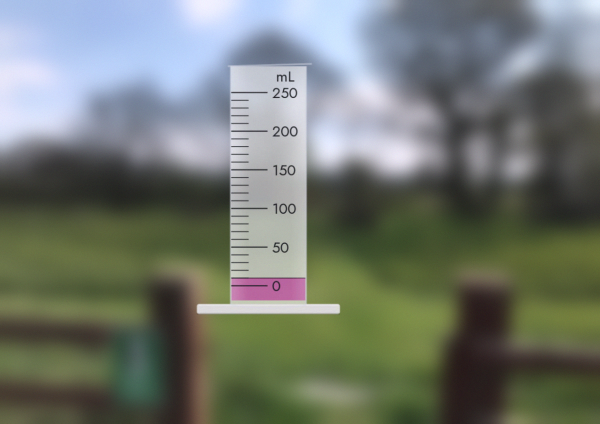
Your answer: 10 mL
